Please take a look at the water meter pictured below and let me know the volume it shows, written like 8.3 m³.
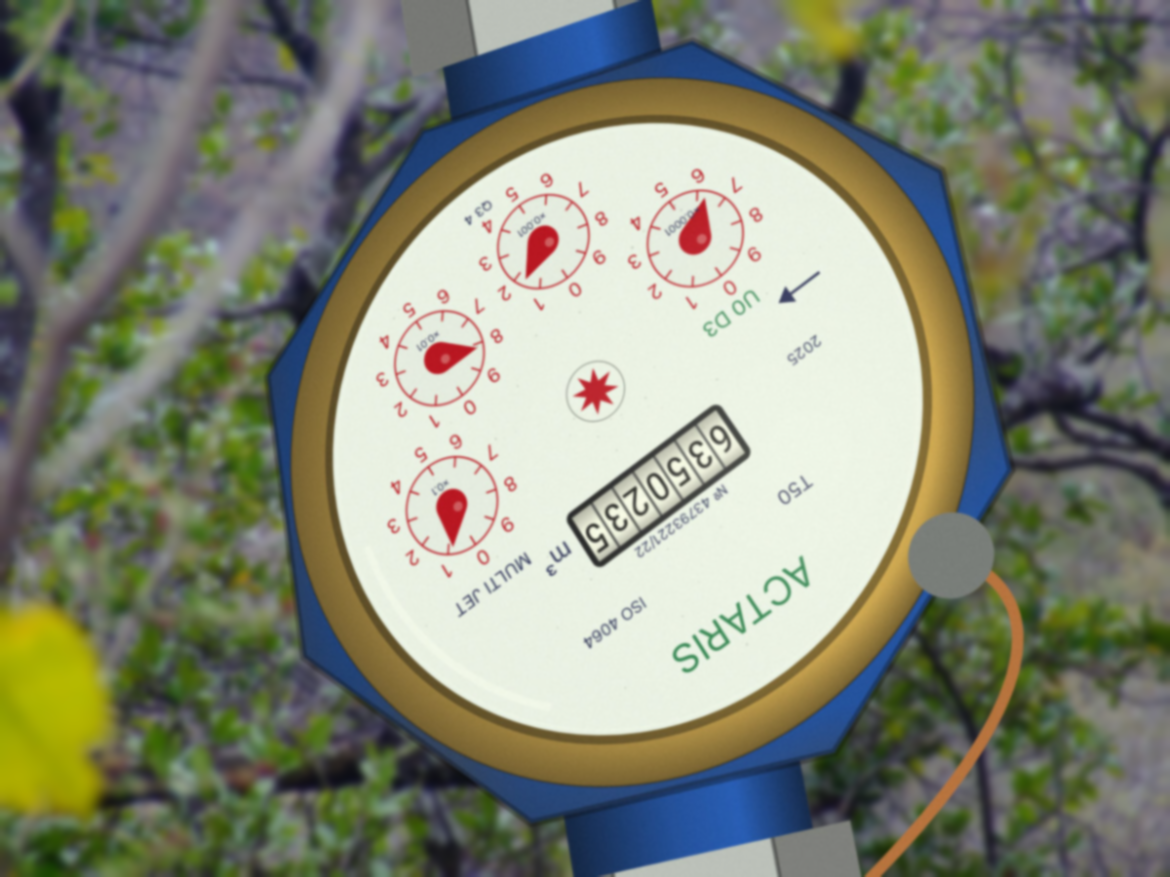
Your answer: 6350235.0816 m³
